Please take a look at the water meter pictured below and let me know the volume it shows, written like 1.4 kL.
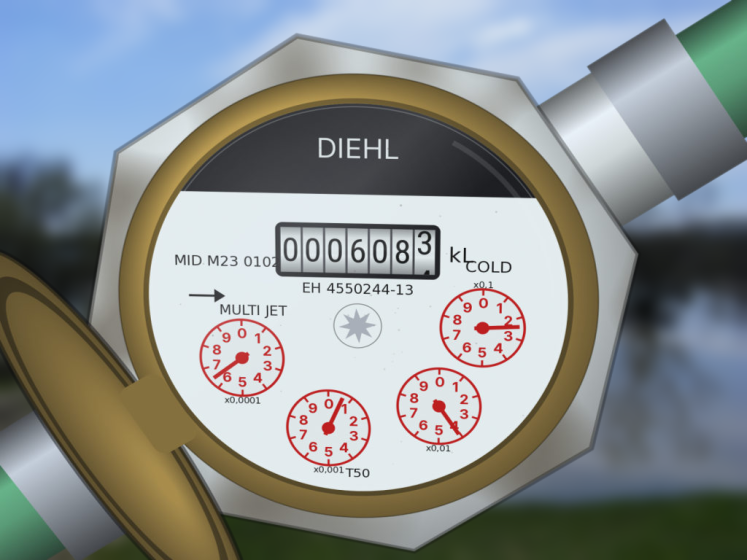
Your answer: 6083.2406 kL
